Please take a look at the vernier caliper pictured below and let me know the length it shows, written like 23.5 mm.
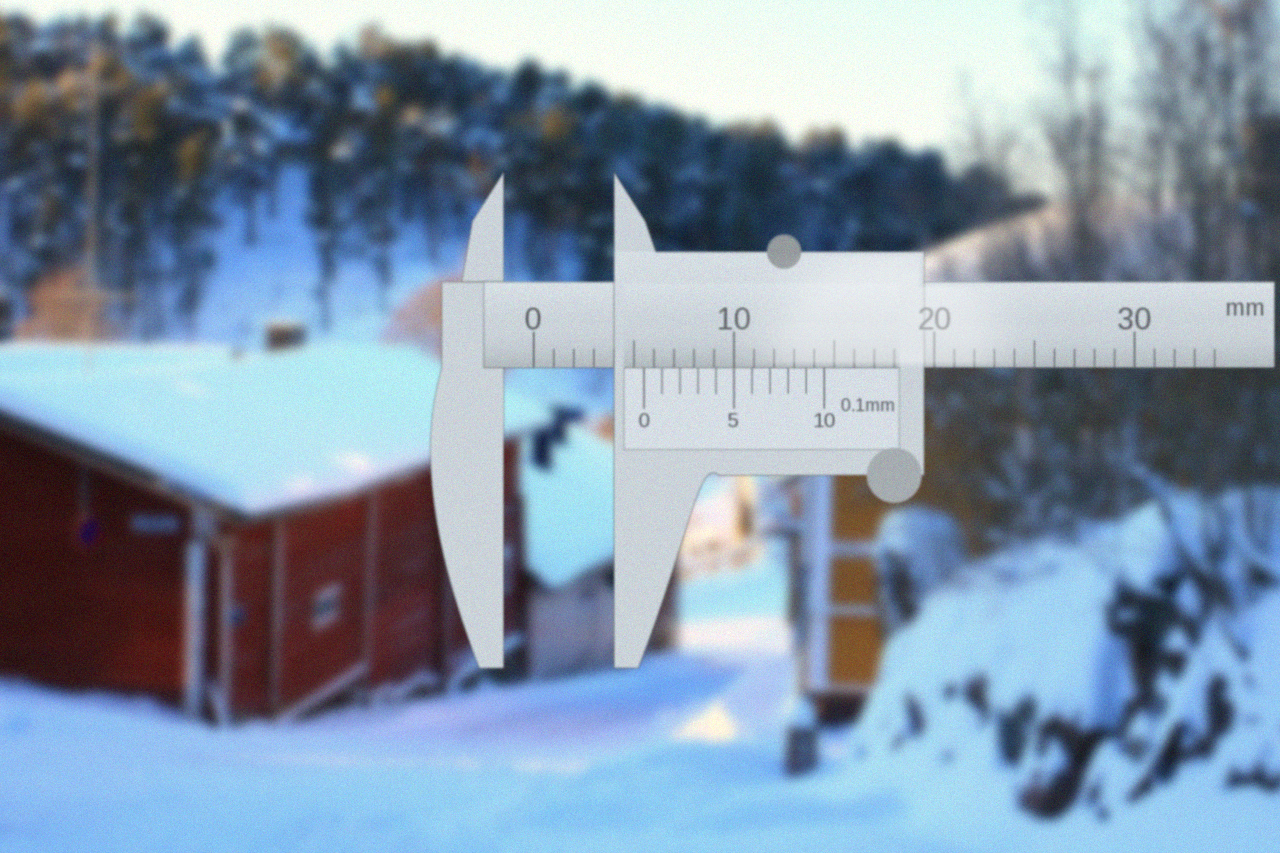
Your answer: 5.5 mm
